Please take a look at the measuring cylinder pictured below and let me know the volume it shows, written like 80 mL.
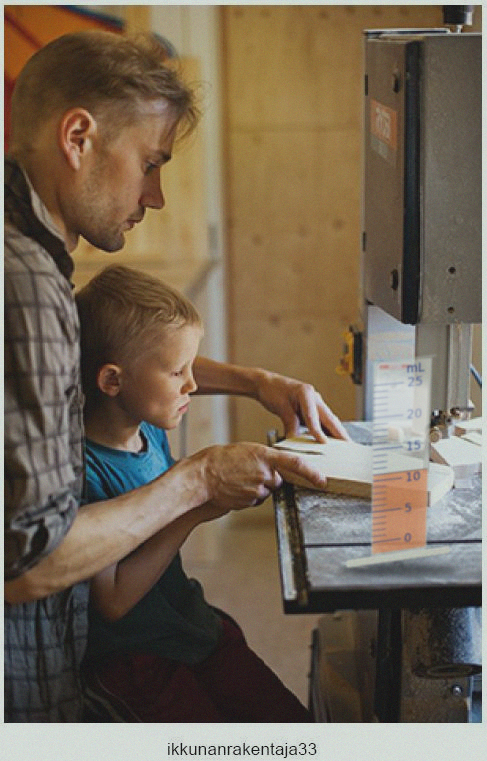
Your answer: 11 mL
